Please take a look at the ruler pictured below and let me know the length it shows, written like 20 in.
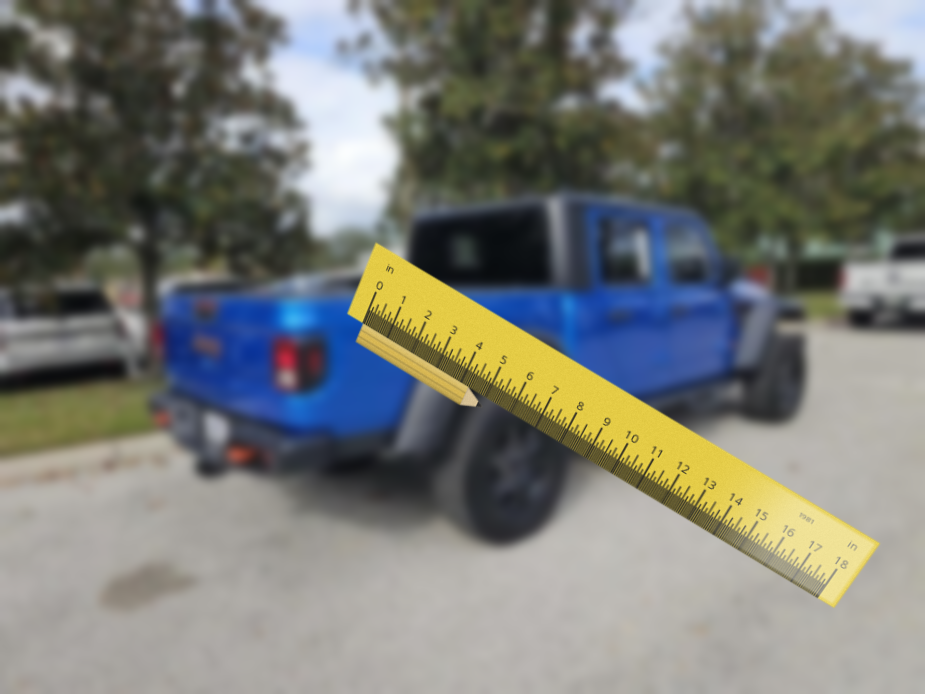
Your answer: 5 in
